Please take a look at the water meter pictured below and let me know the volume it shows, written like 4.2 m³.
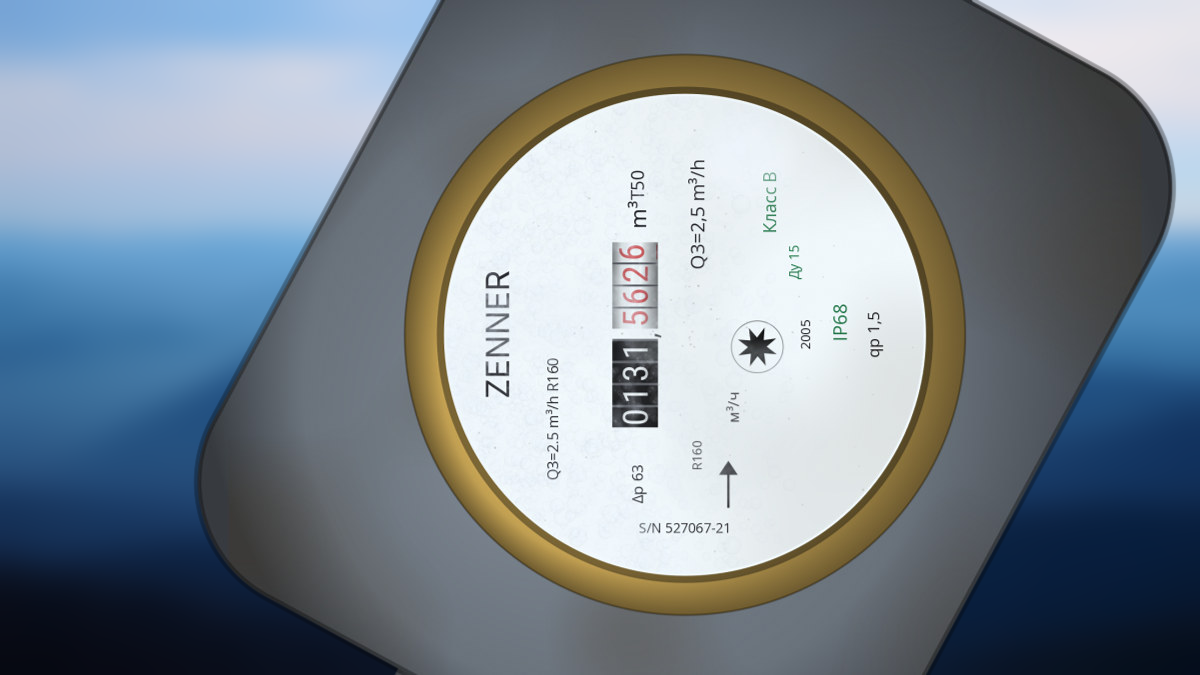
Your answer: 131.5626 m³
